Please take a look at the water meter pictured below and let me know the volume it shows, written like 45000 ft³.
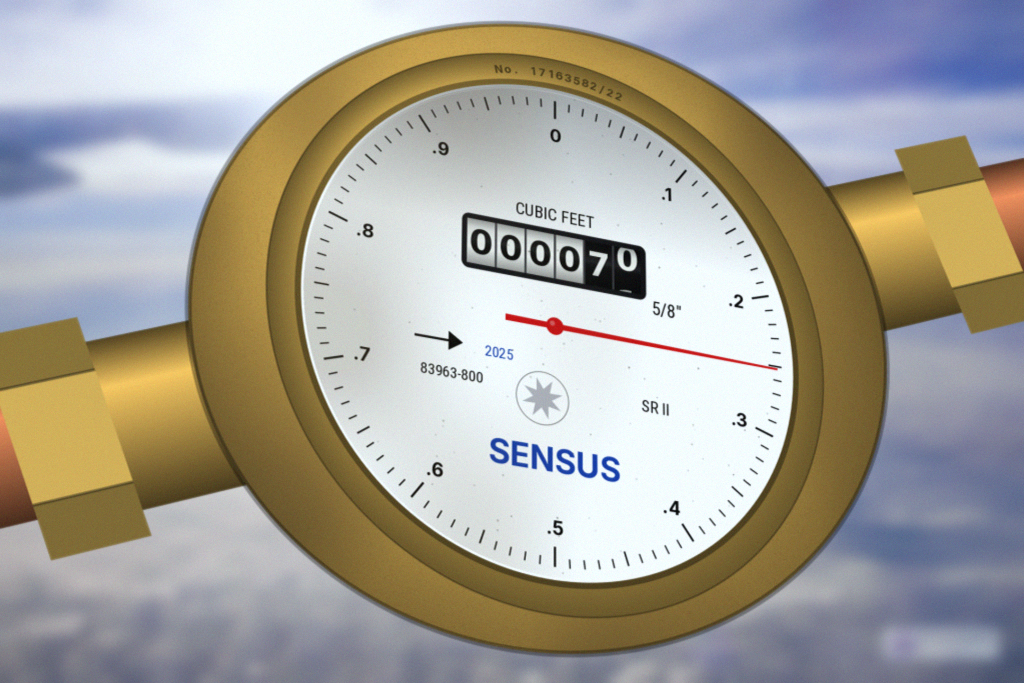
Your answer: 70.25 ft³
